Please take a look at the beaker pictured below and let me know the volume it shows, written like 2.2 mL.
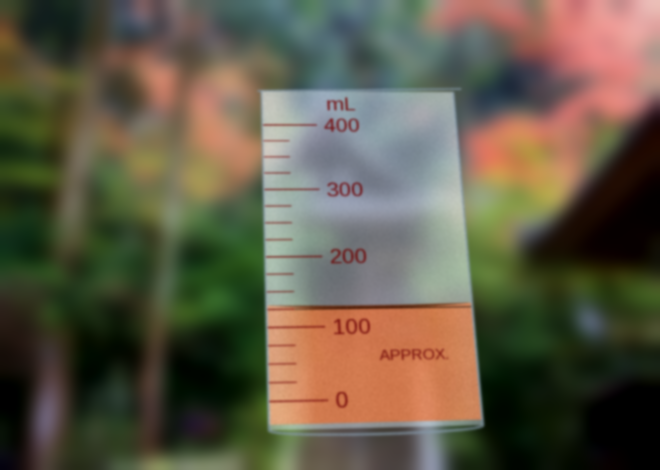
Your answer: 125 mL
